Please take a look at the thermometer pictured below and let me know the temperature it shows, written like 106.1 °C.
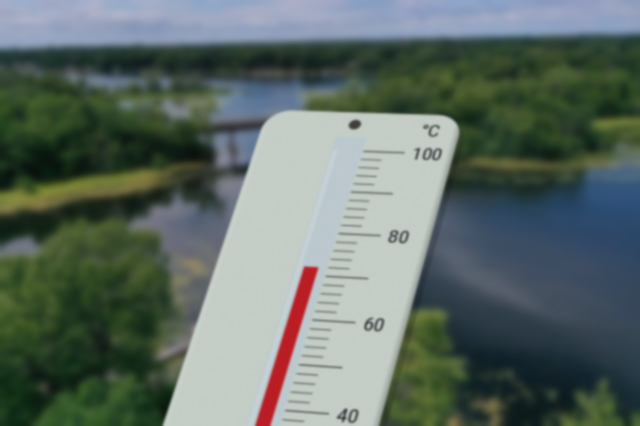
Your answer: 72 °C
